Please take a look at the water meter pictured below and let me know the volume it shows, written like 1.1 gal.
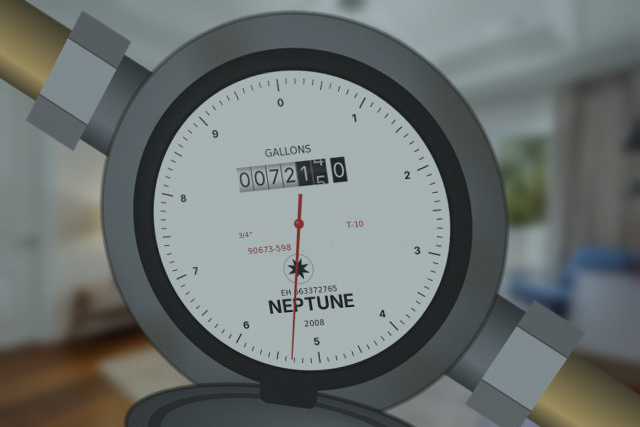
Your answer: 72145.3 gal
